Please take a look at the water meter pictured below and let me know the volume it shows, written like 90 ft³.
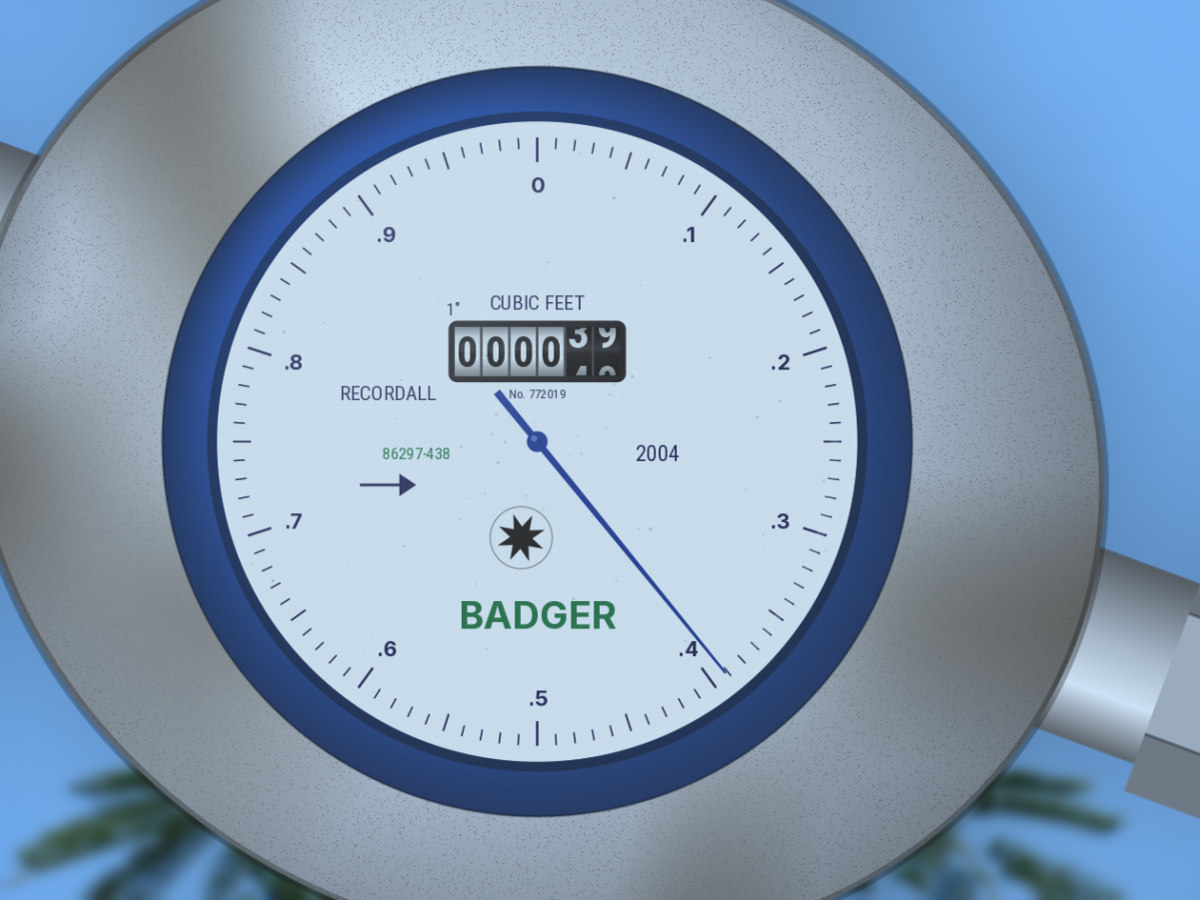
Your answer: 39.39 ft³
